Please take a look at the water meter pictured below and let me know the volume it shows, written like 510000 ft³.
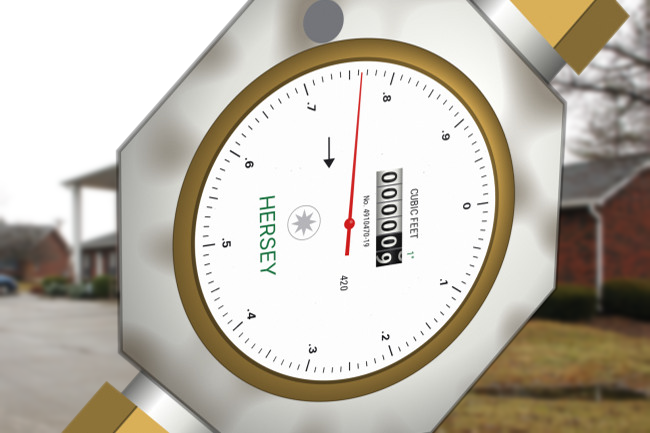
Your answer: 8.76 ft³
